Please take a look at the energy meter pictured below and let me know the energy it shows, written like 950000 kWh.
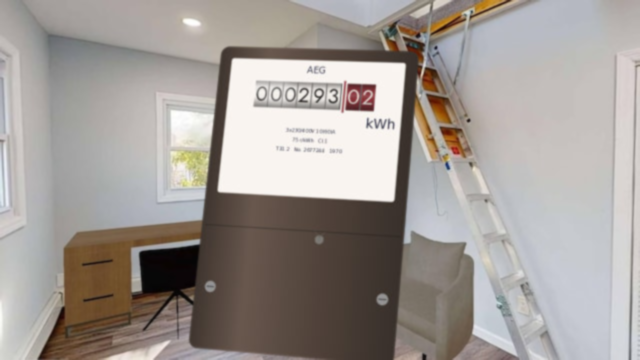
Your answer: 293.02 kWh
